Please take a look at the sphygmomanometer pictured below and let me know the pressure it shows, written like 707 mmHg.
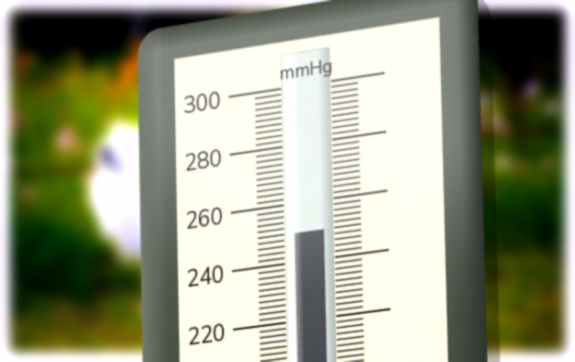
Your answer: 250 mmHg
